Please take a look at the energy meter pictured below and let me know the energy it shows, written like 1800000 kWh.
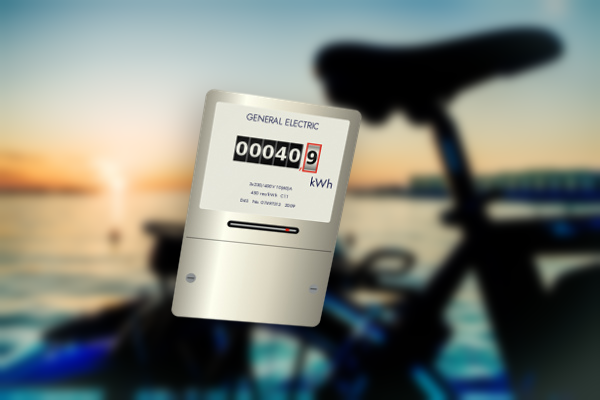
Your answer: 40.9 kWh
